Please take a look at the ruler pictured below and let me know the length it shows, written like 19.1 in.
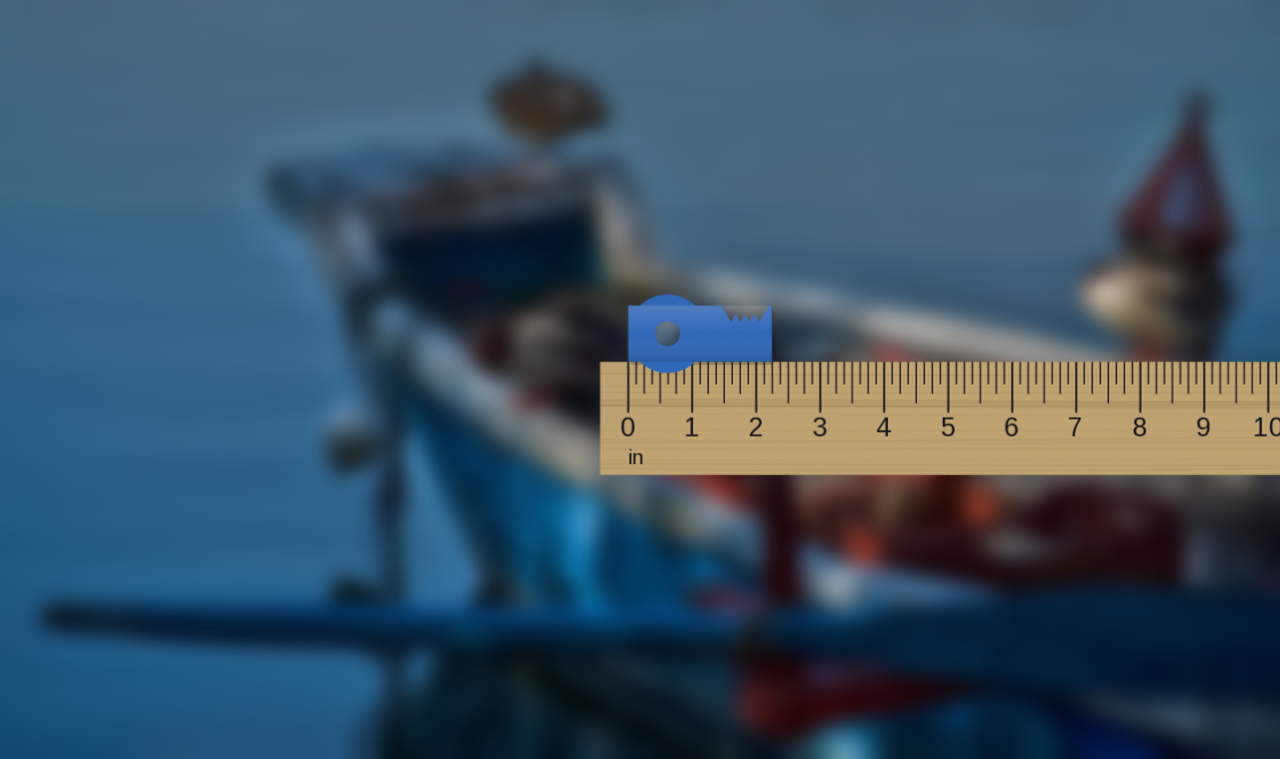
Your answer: 2.25 in
